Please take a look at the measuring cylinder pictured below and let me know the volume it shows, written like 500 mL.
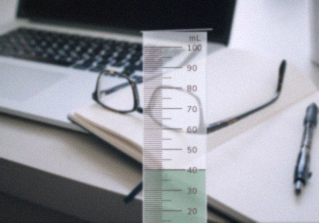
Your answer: 40 mL
